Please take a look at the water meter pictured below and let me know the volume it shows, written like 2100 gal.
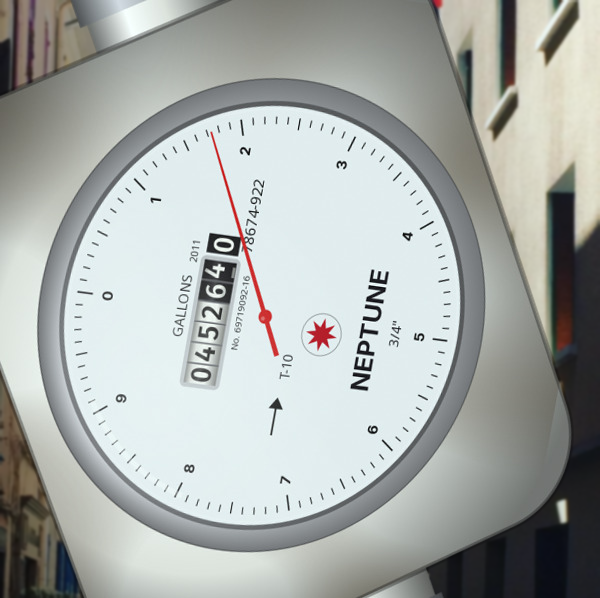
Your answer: 452641.7 gal
